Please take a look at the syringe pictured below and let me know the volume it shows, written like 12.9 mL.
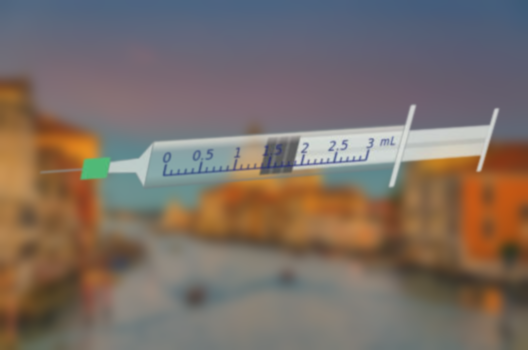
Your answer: 1.4 mL
